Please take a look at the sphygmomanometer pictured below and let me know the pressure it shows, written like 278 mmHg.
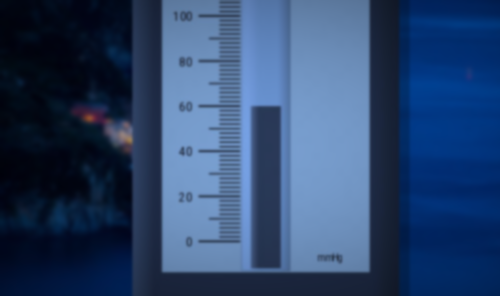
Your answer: 60 mmHg
